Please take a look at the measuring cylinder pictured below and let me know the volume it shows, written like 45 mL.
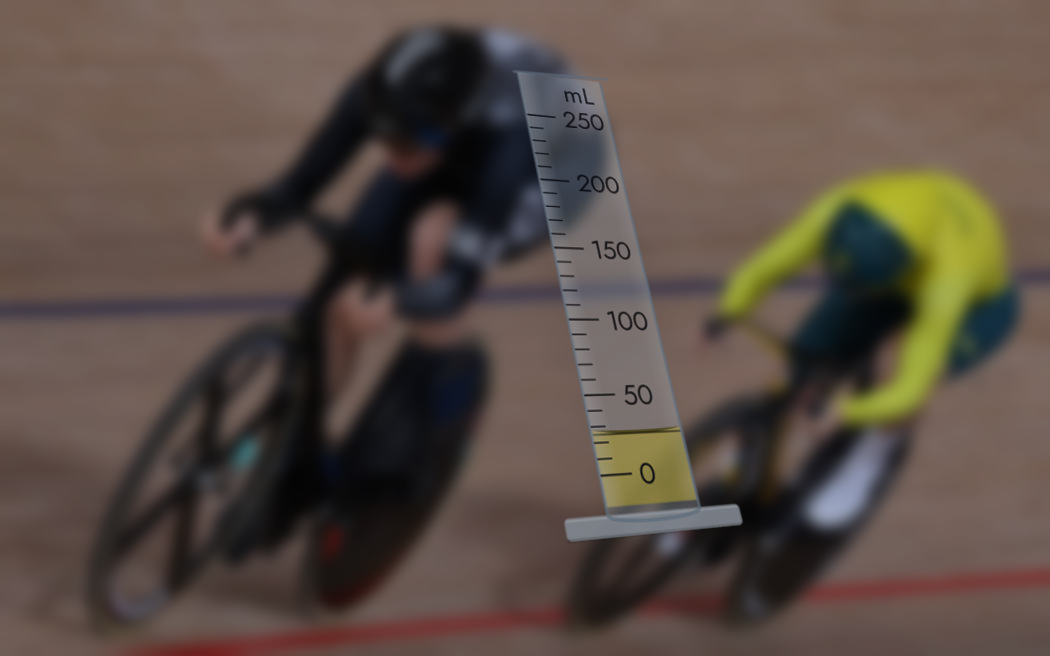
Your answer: 25 mL
